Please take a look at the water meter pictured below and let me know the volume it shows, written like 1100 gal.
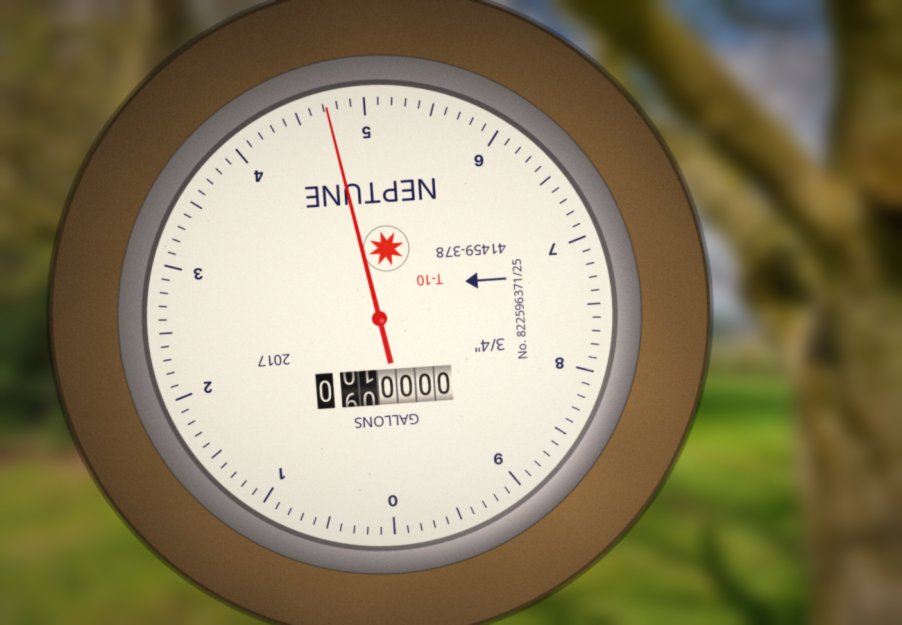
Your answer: 94.7 gal
